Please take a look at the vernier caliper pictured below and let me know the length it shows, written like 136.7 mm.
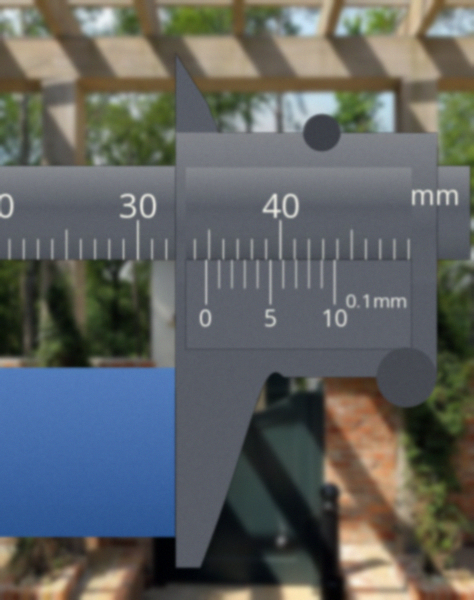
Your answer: 34.8 mm
